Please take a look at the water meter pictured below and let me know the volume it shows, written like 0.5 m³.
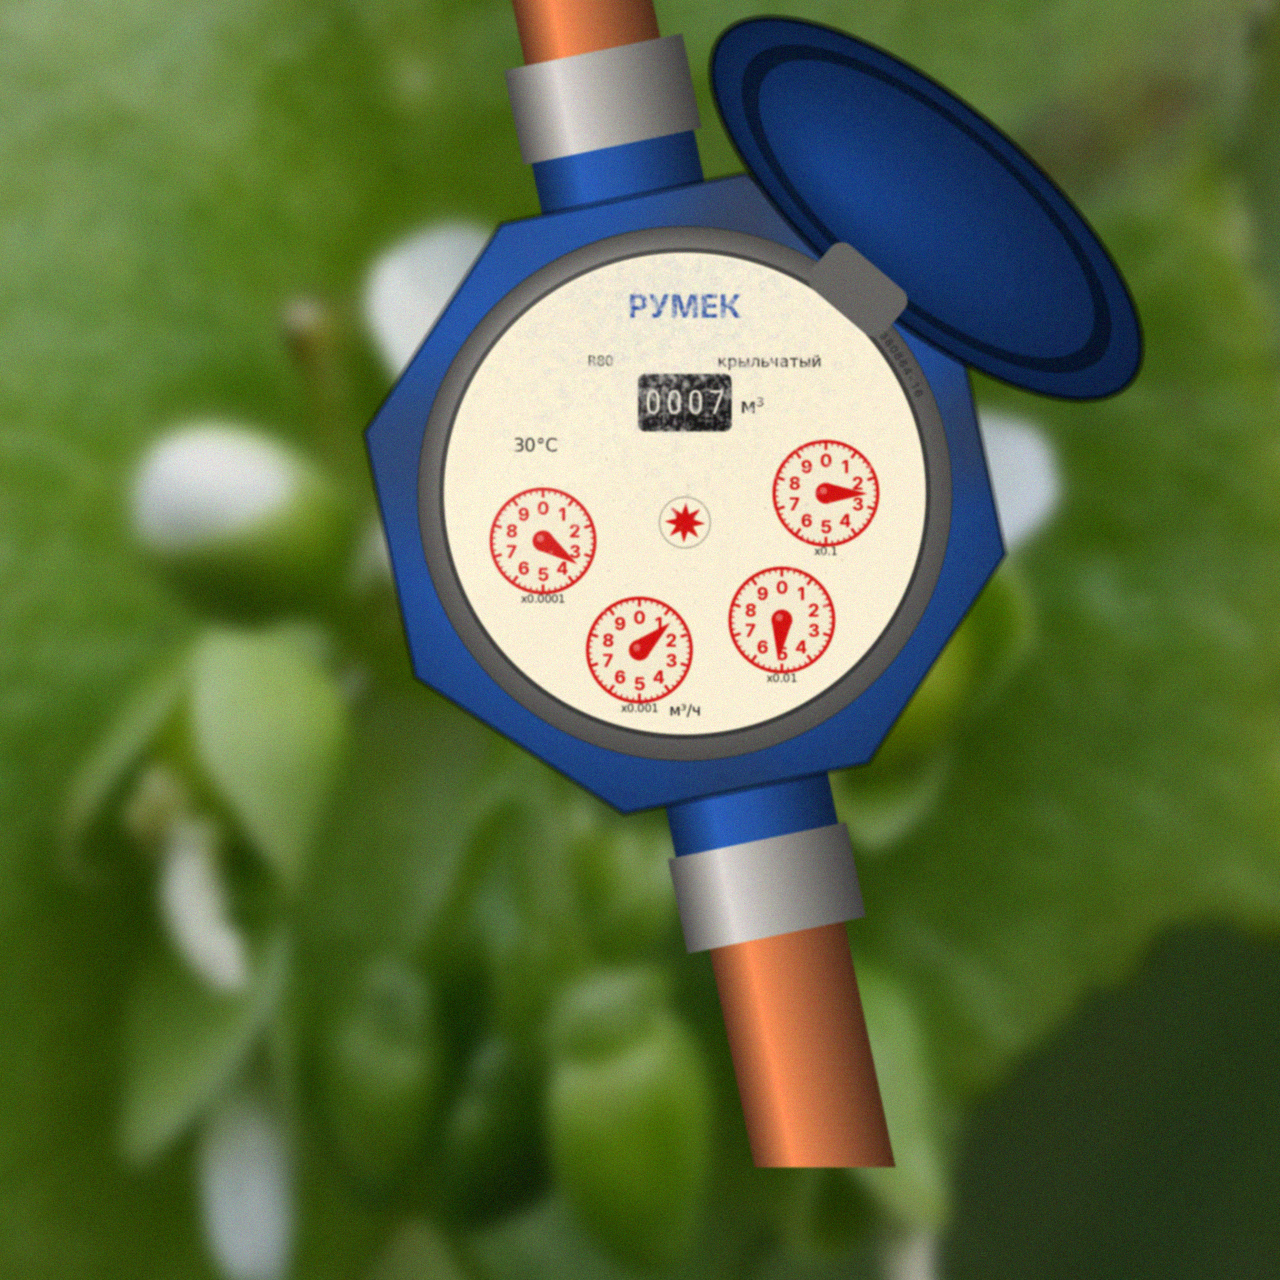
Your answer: 7.2513 m³
